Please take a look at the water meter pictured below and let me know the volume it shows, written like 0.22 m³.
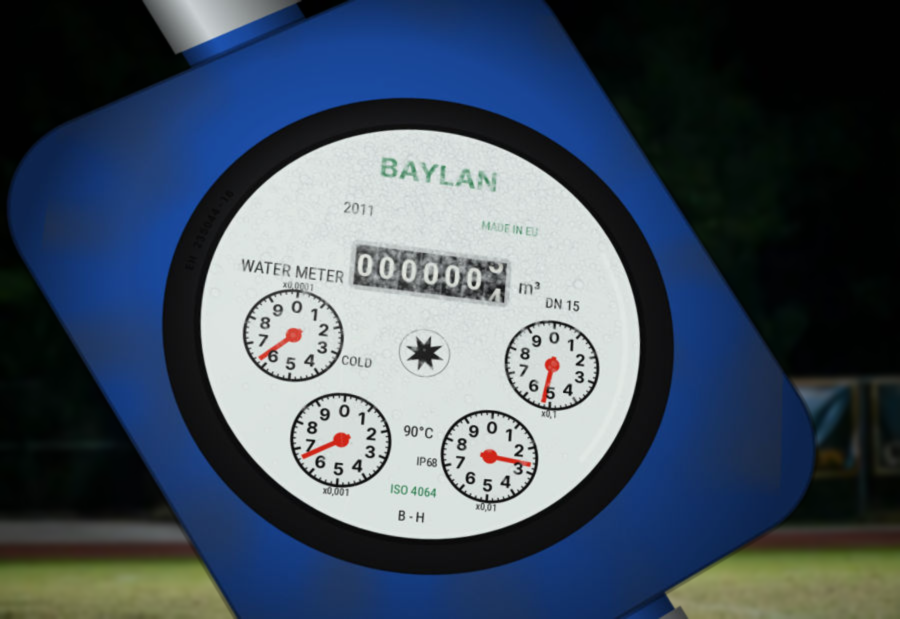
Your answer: 3.5266 m³
